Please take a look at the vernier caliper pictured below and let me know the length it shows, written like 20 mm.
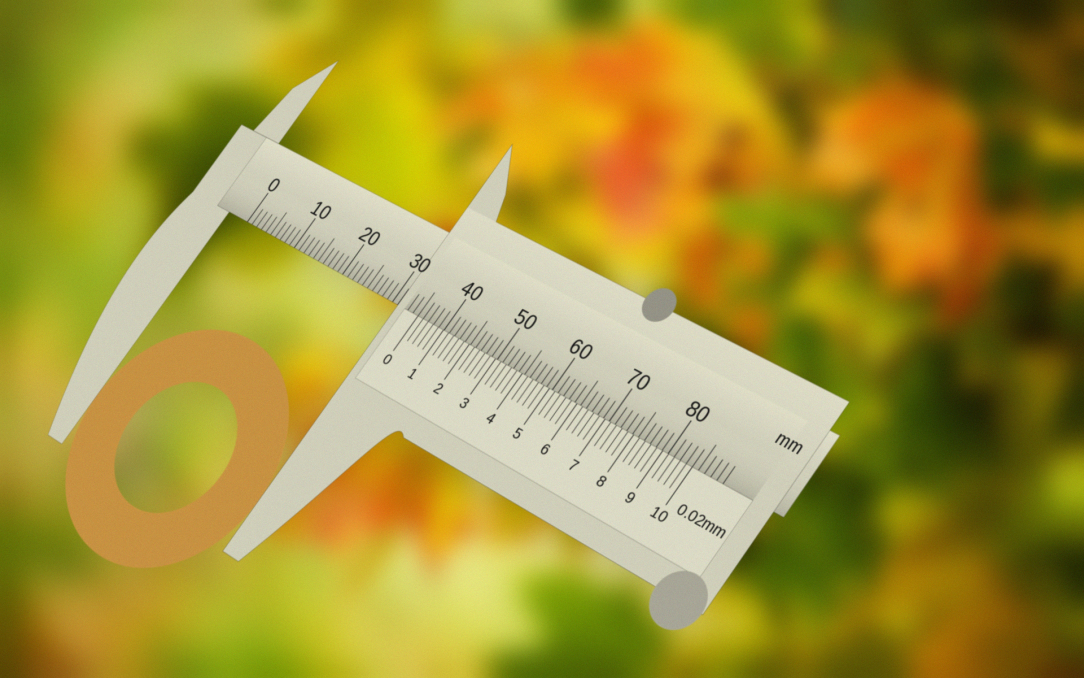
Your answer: 35.0 mm
